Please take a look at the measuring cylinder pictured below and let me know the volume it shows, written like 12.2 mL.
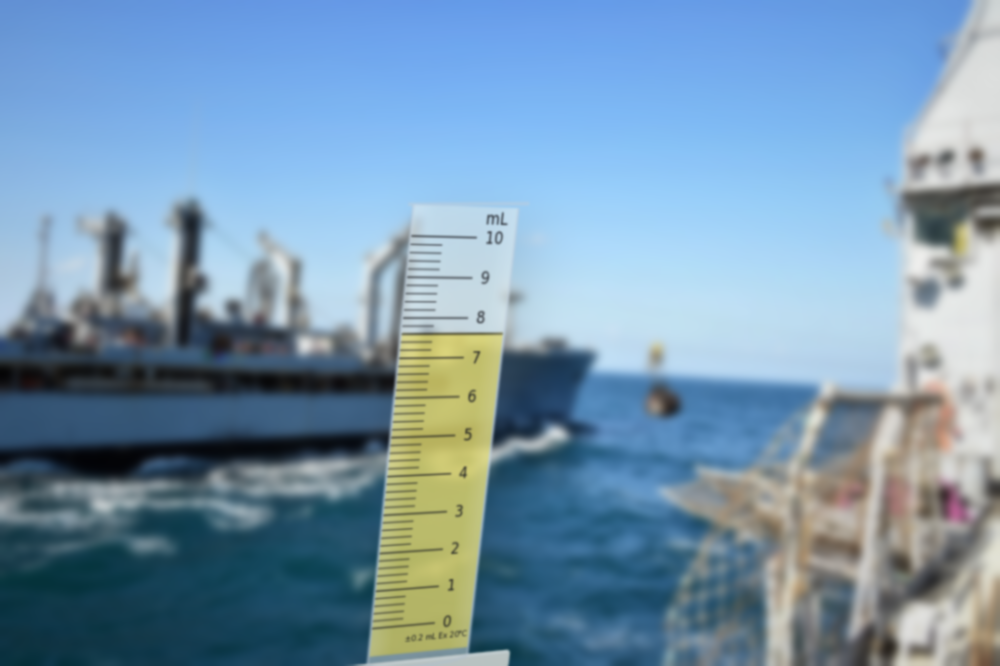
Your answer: 7.6 mL
